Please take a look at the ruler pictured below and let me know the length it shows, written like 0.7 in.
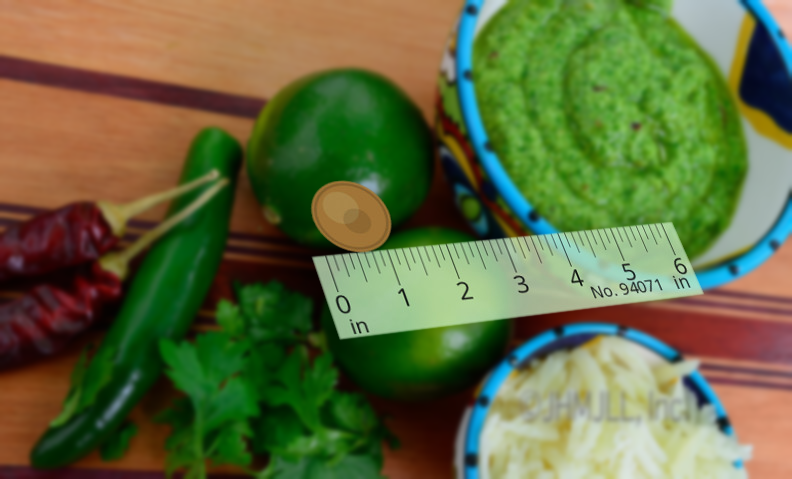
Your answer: 1.25 in
